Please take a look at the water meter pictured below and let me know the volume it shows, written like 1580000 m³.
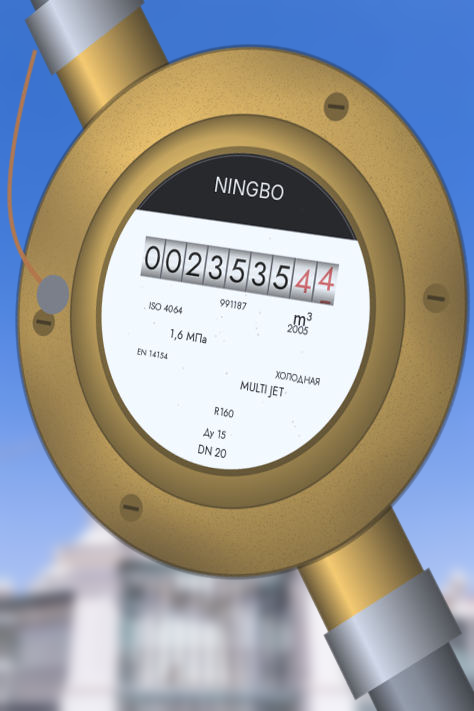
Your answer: 23535.44 m³
